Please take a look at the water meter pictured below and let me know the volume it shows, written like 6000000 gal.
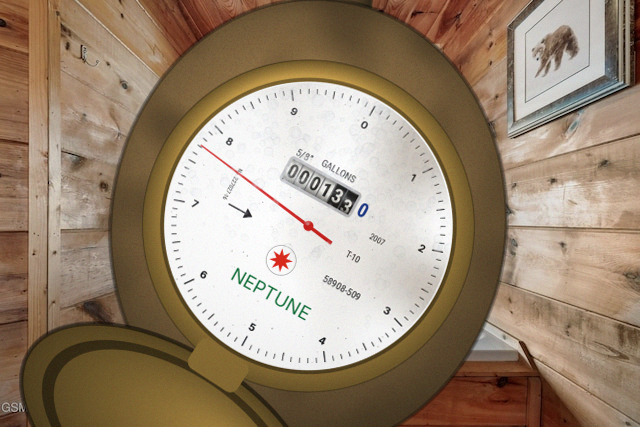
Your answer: 1327.7 gal
